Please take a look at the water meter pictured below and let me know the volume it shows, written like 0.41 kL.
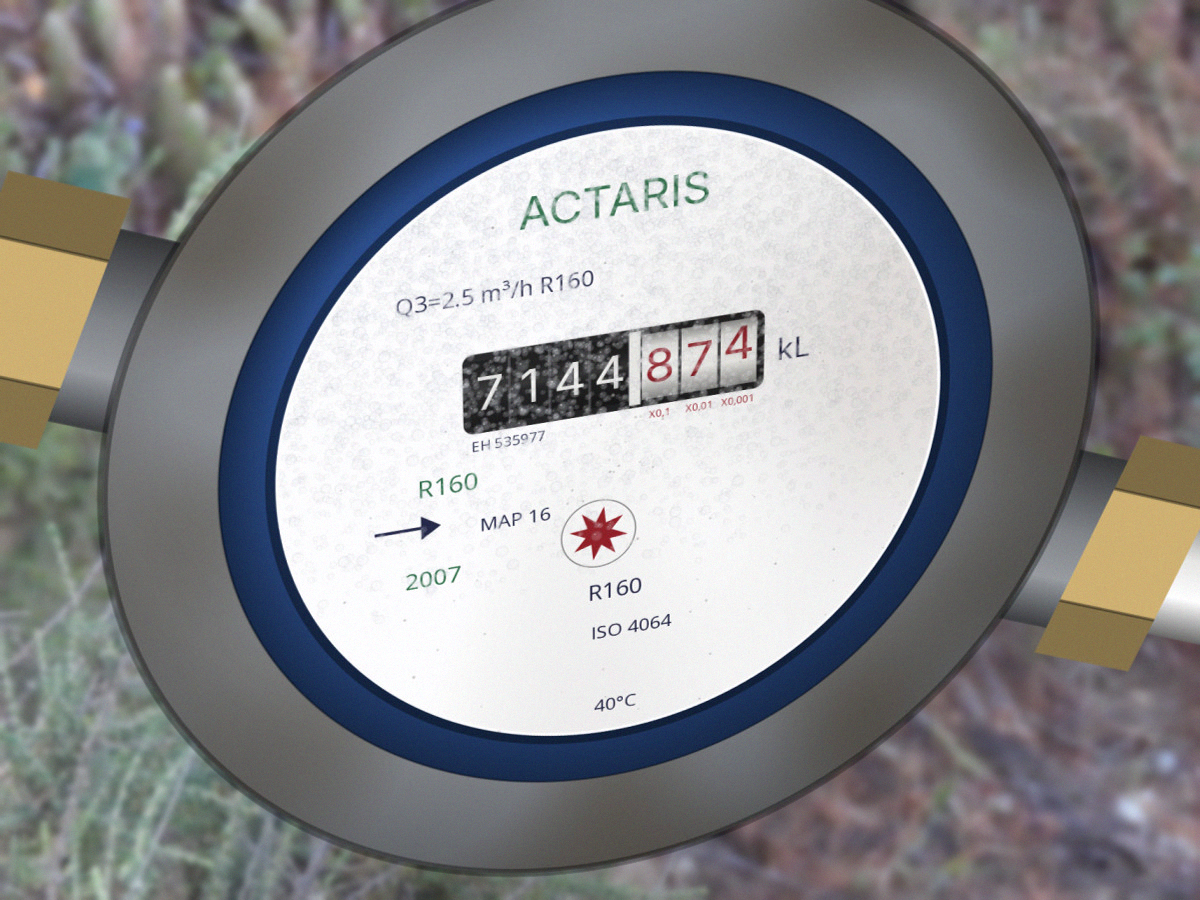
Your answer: 7144.874 kL
